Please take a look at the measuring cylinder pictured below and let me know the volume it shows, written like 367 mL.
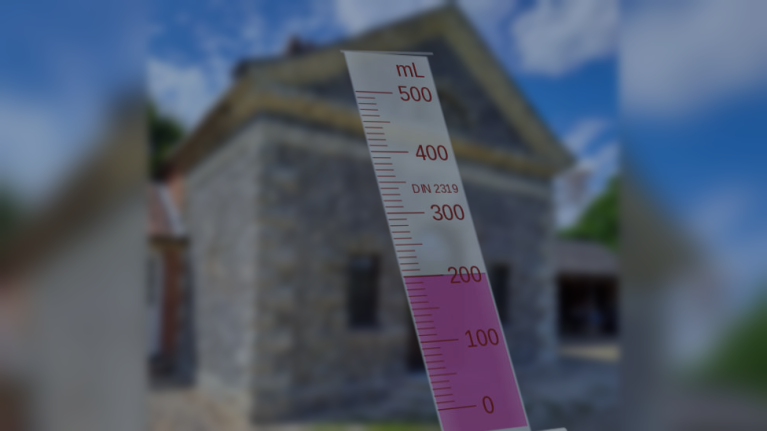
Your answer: 200 mL
